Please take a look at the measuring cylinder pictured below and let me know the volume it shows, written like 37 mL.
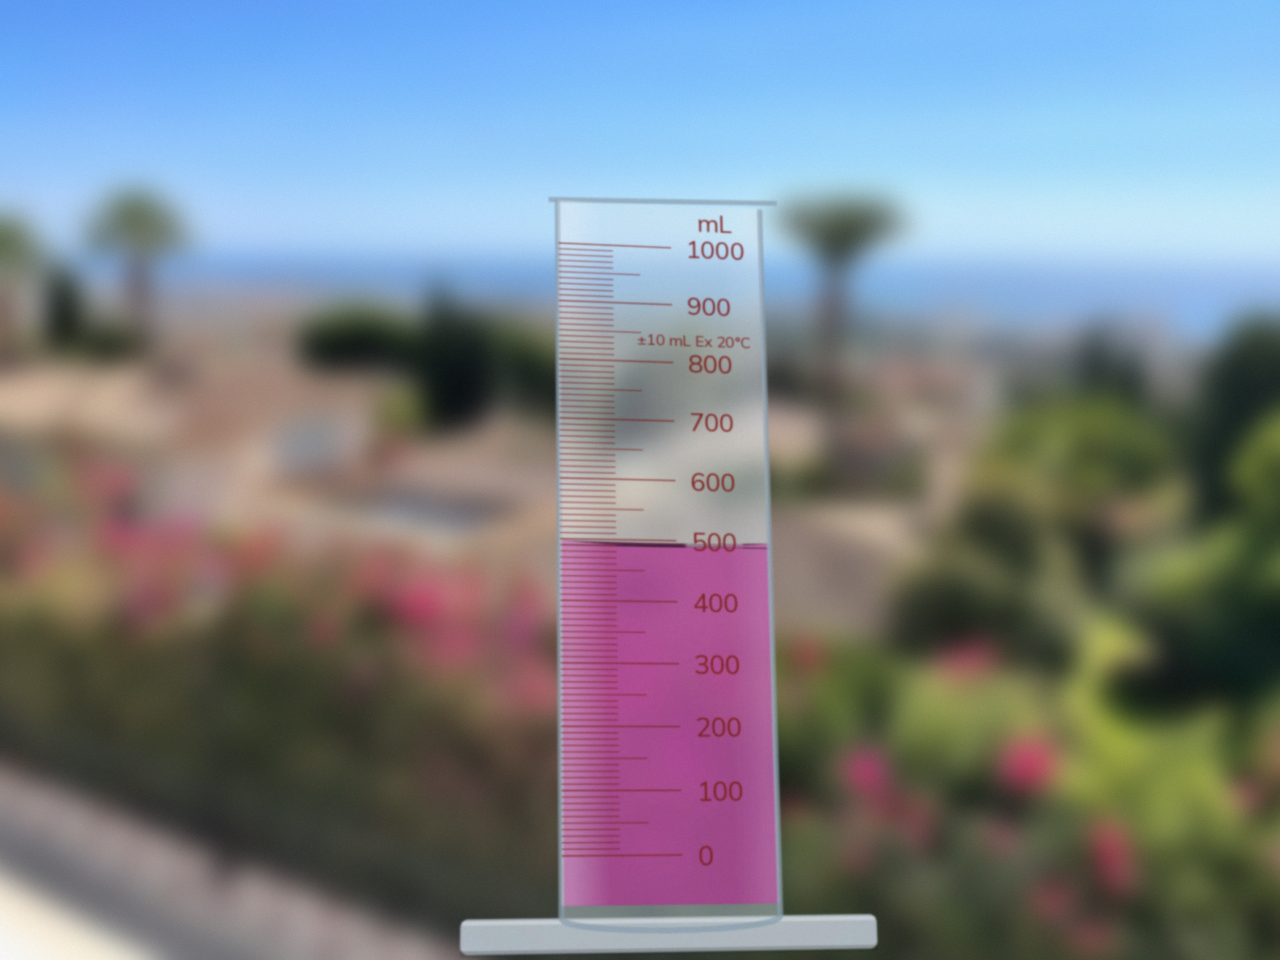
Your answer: 490 mL
